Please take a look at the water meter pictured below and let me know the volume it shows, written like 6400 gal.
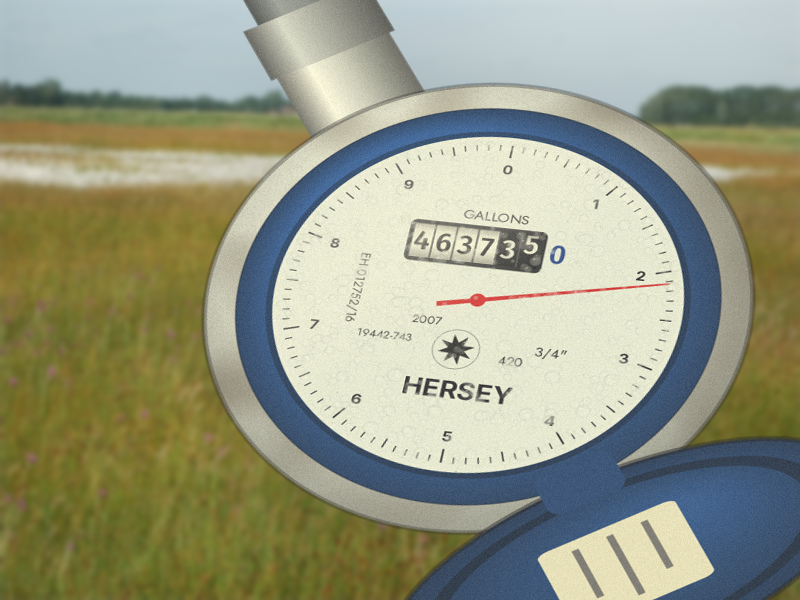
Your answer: 4637352.1 gal
